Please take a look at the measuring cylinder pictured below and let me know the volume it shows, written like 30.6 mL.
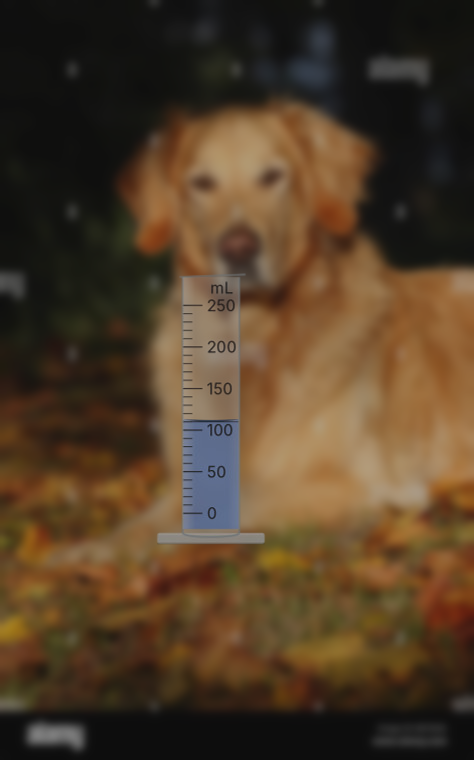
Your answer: 110 mL
